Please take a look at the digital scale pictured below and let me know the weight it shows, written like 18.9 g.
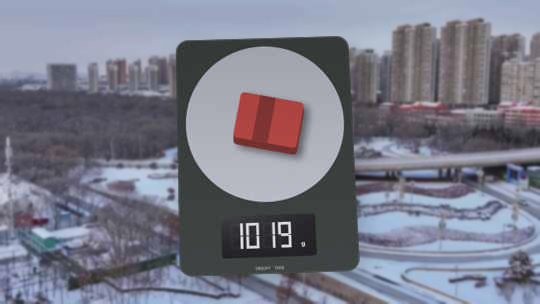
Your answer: 1019 g
